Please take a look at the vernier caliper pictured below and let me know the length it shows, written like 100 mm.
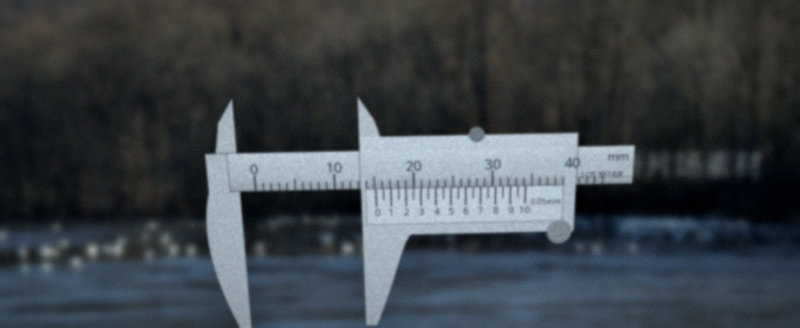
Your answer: 15.2 mm
